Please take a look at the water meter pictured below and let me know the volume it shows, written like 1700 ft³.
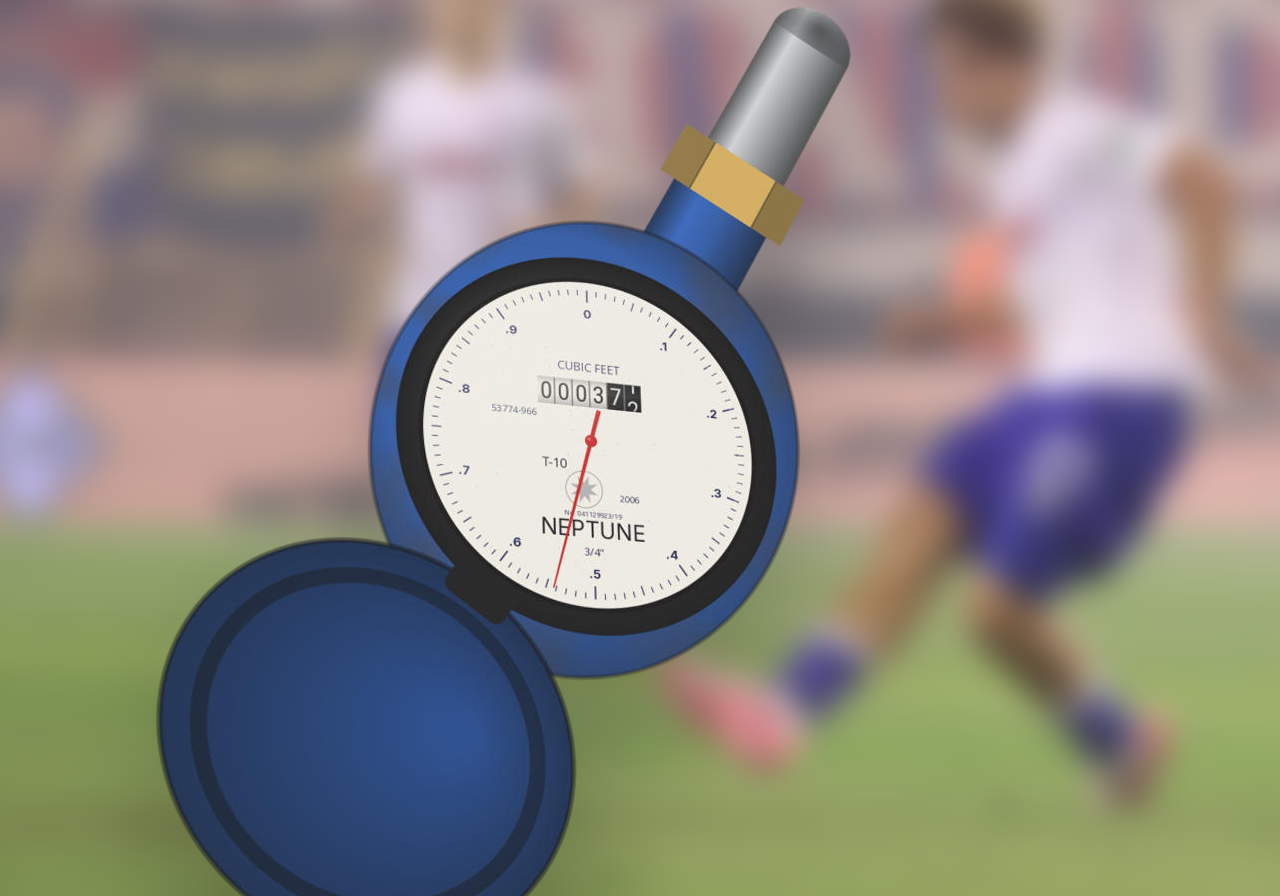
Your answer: 371.54 ft³
